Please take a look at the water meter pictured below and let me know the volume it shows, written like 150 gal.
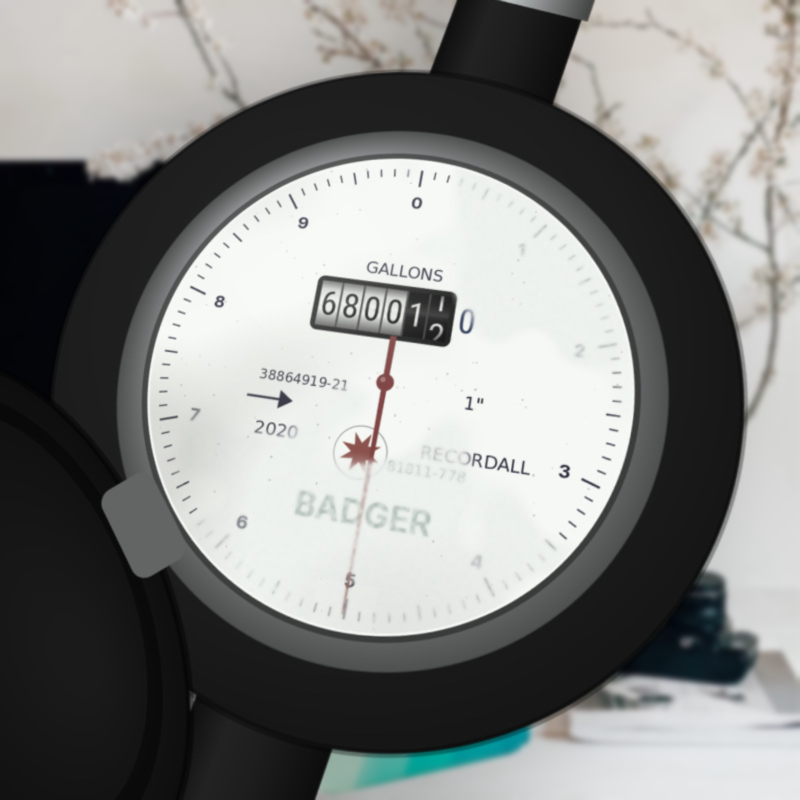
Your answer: 6800115.0 gal
